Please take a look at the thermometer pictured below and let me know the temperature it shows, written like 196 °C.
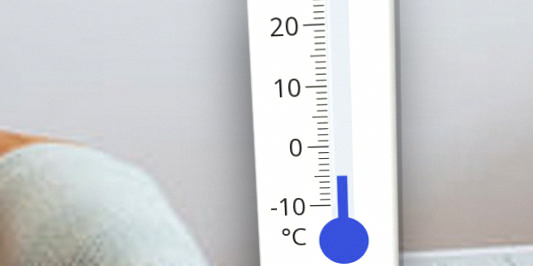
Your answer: -5 °C
